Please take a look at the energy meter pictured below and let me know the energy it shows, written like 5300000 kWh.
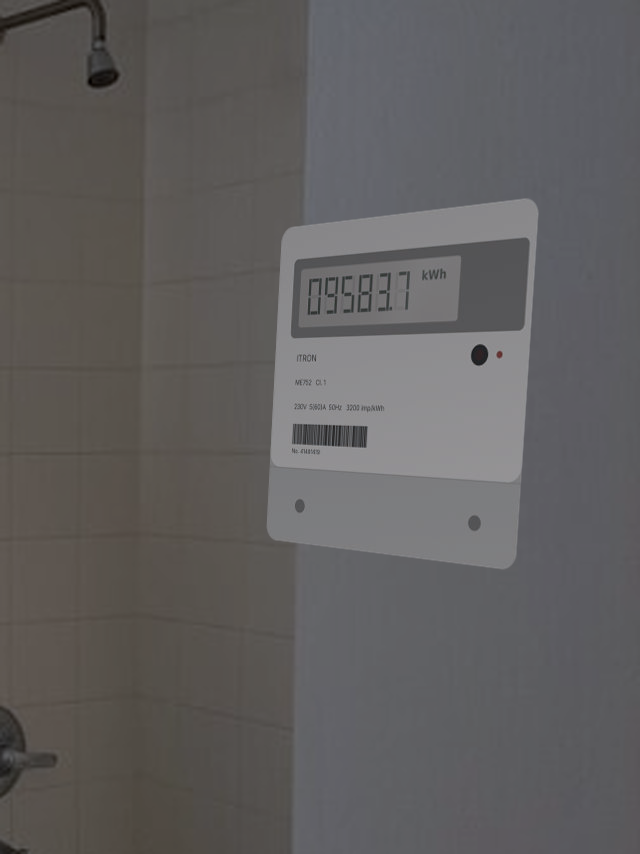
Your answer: 9583.7 kWh
